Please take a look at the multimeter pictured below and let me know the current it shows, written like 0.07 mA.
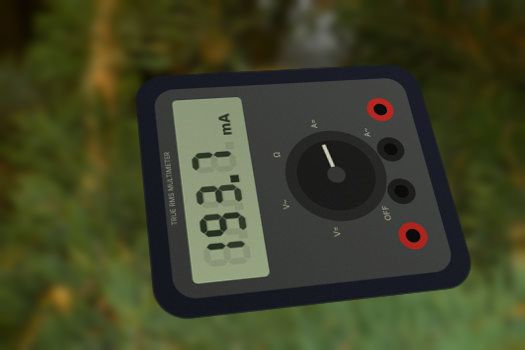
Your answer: 193.7 mA
